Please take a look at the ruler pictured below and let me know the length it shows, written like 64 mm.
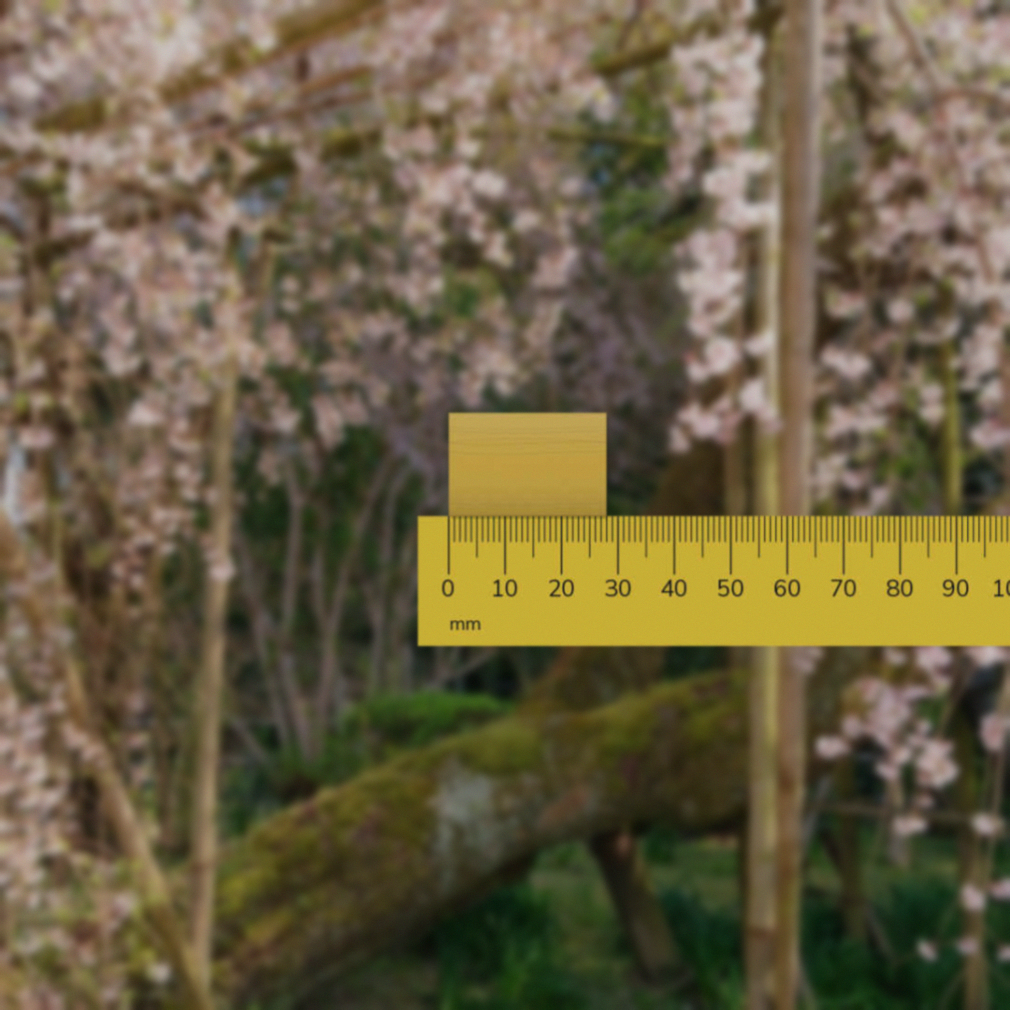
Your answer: 28 mm
